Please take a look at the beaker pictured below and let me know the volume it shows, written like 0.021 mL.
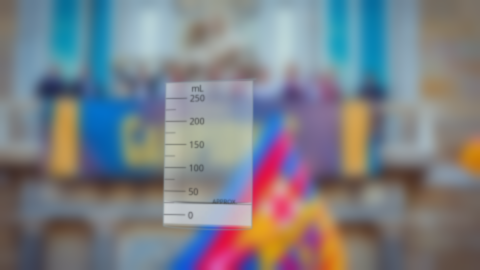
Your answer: 25 mL
